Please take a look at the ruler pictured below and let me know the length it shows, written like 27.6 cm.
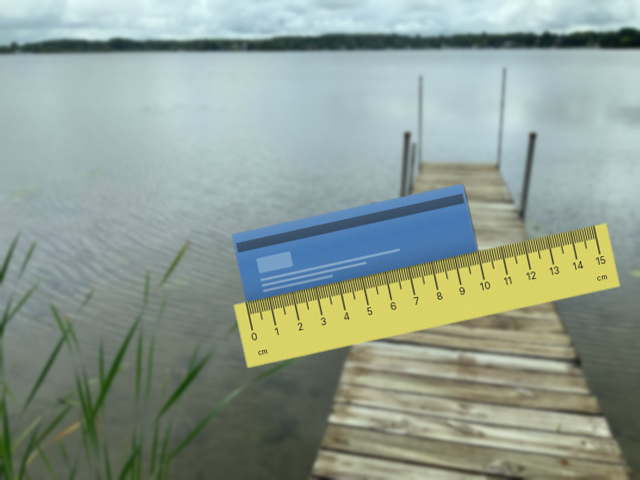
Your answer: 10 cm
